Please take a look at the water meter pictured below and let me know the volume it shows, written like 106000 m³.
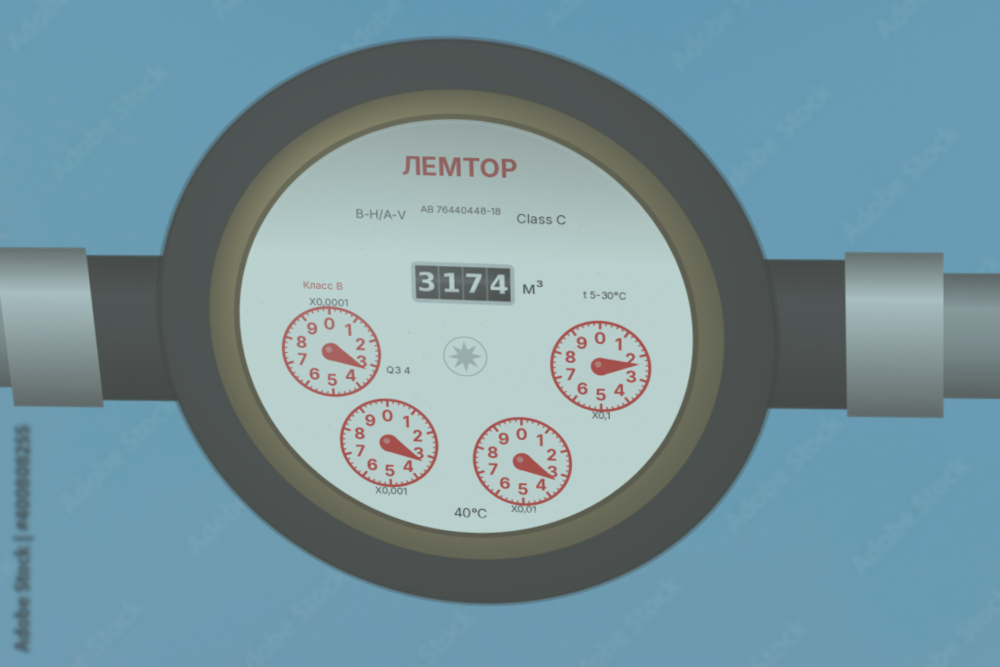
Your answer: 3174.2333 m³
